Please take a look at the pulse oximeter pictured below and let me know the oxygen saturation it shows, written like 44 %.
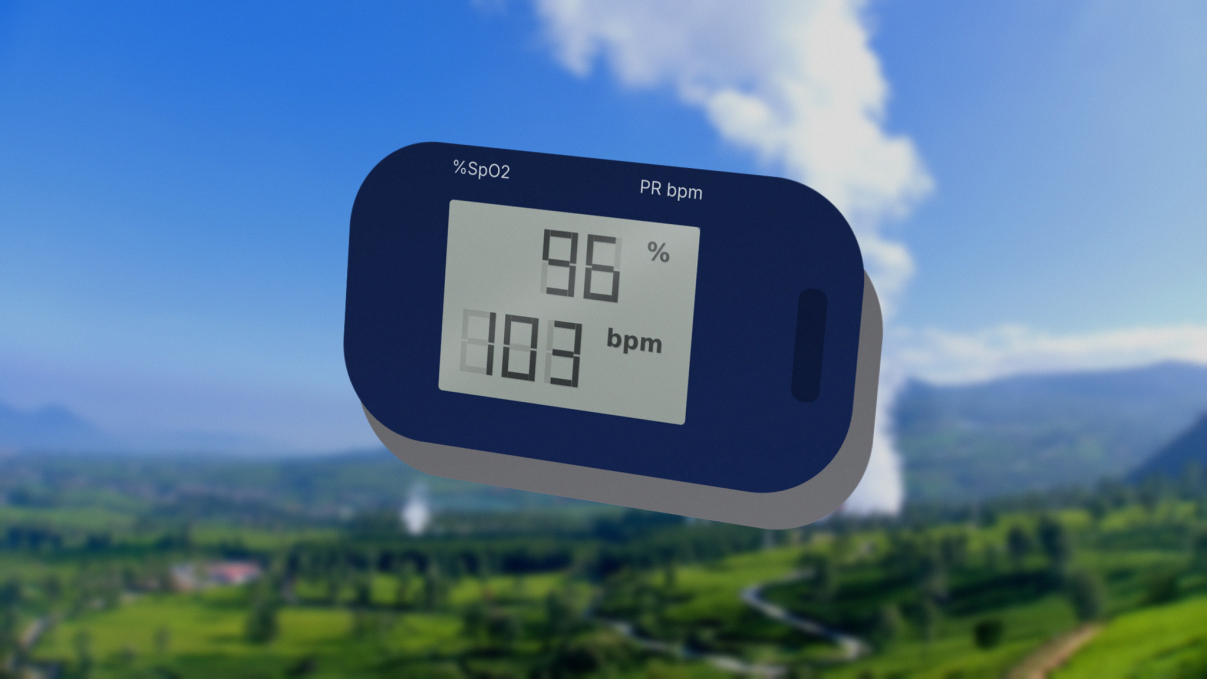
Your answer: 96 %
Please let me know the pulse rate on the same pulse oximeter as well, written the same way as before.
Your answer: 103 bpm
